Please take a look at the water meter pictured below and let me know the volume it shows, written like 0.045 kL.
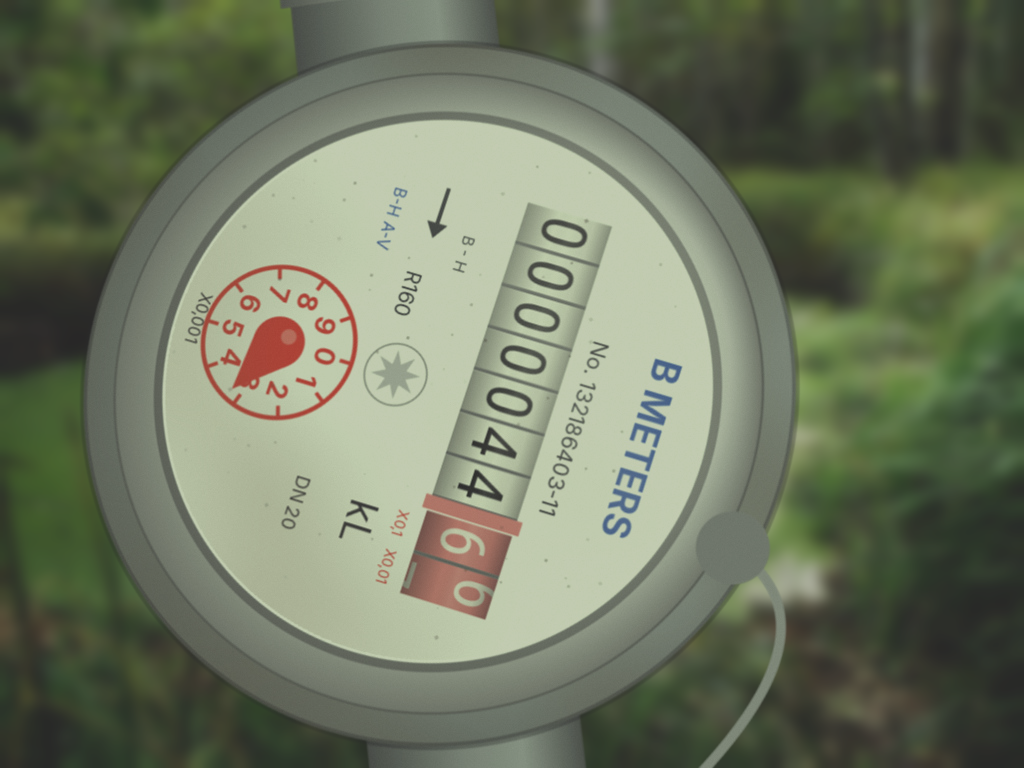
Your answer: 44.663 kL
